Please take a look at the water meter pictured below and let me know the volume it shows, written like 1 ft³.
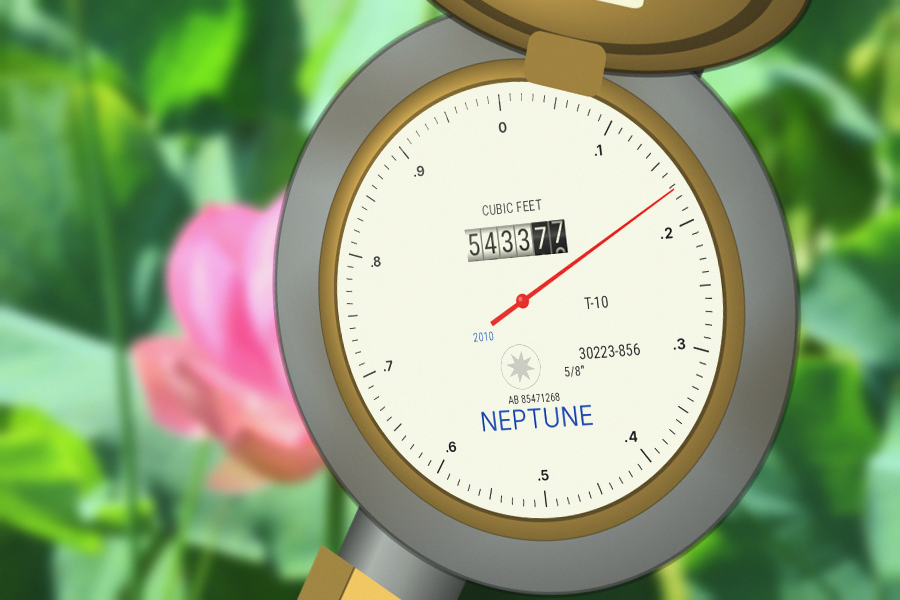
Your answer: 543377.17 ft³
